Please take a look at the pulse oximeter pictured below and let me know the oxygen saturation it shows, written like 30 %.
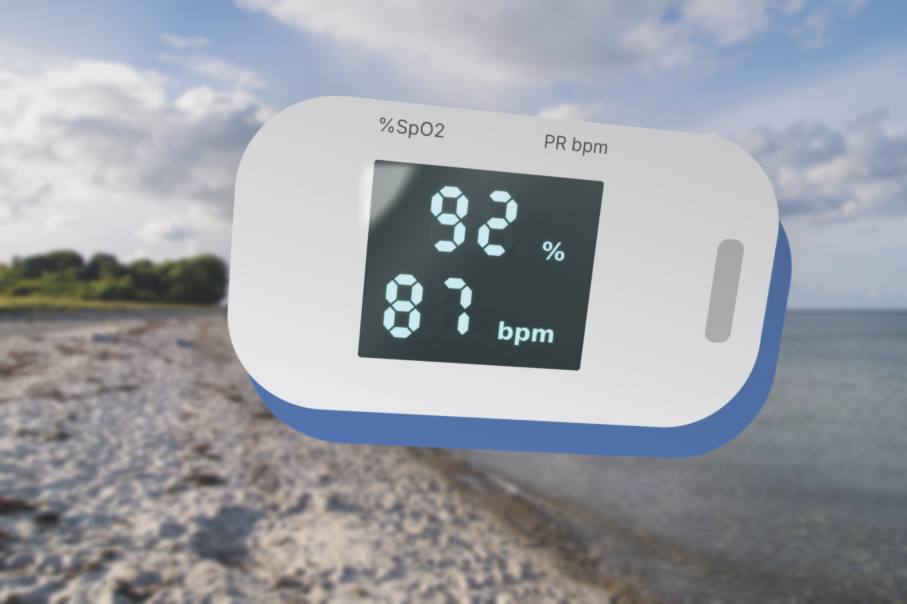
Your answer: 92 %
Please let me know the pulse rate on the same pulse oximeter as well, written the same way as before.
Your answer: 87 bpm
